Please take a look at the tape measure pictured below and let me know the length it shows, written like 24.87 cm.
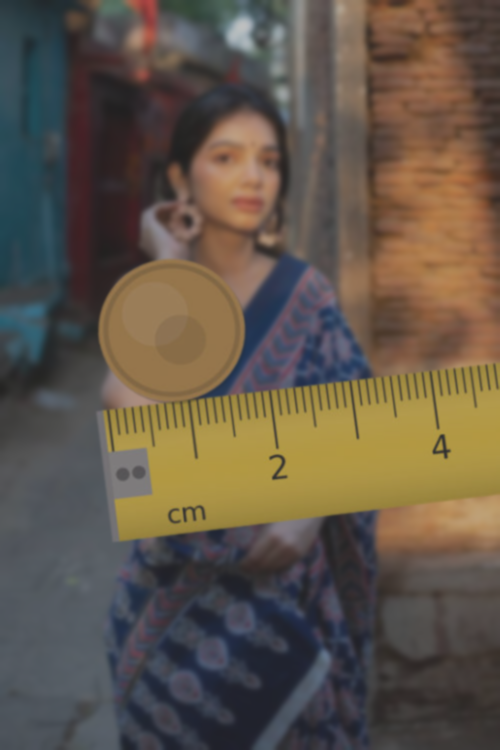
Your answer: 1.8 cm
